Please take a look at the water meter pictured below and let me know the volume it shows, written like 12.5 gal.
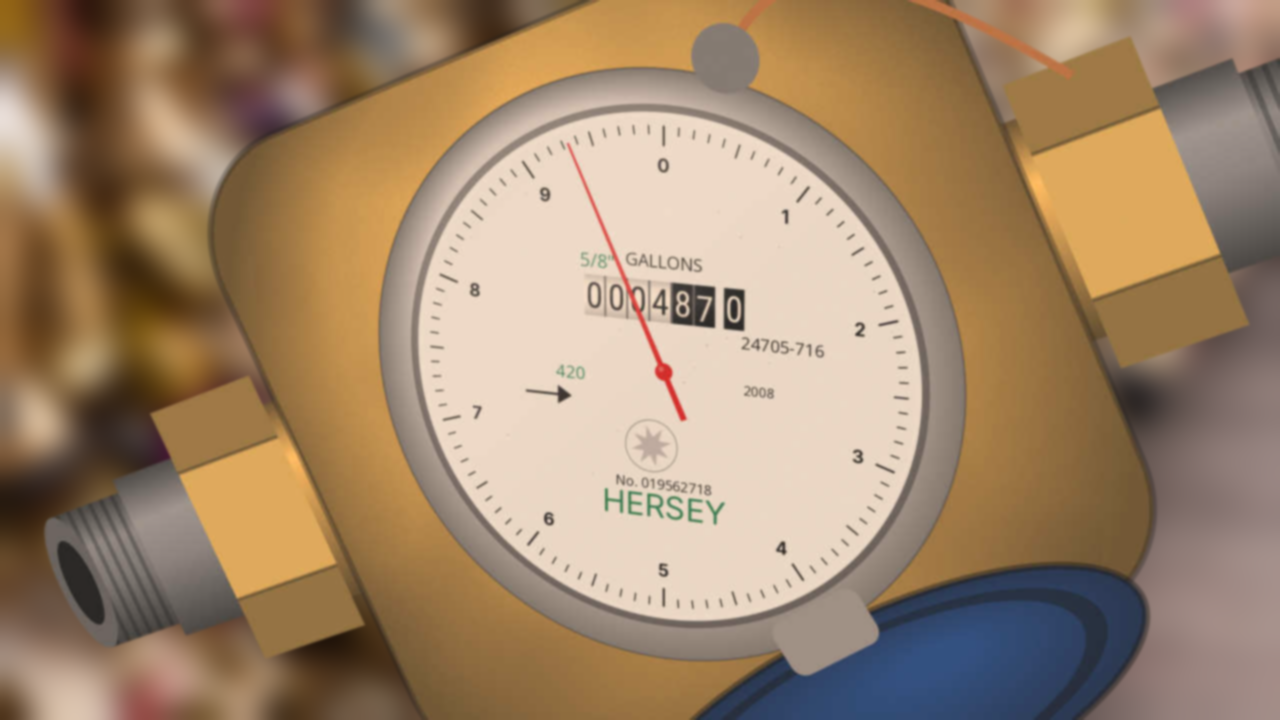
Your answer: 4869.3 gal
